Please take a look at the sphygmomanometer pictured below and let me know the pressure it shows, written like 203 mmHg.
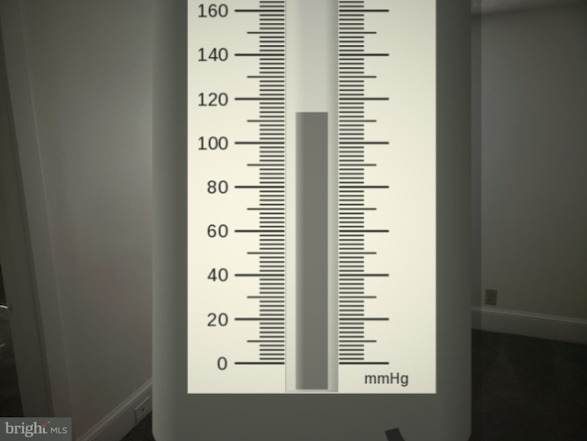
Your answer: 114 mmHg
